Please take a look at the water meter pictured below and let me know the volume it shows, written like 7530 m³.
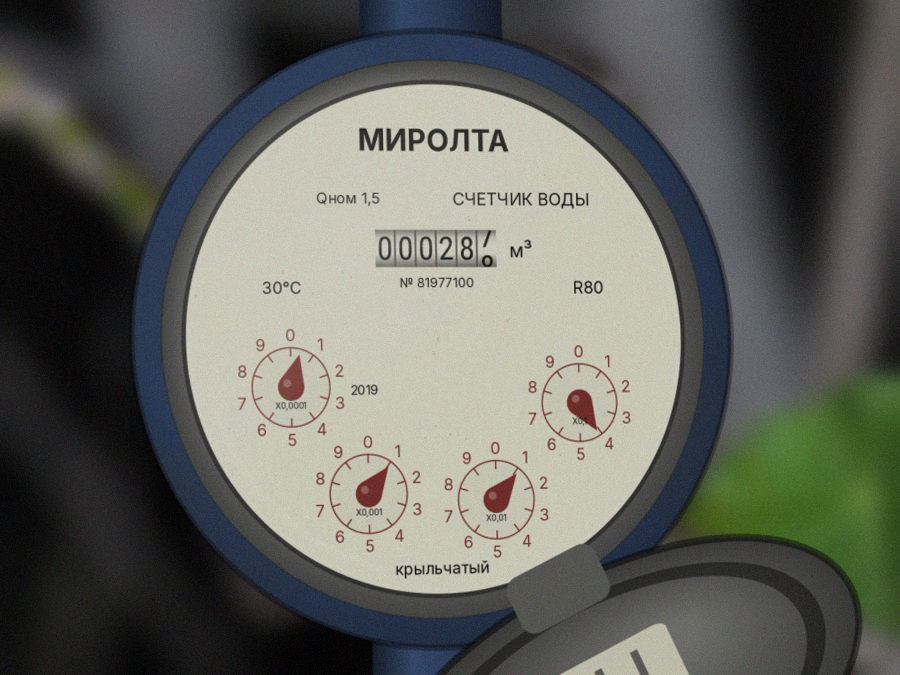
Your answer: 287.4110 m³
